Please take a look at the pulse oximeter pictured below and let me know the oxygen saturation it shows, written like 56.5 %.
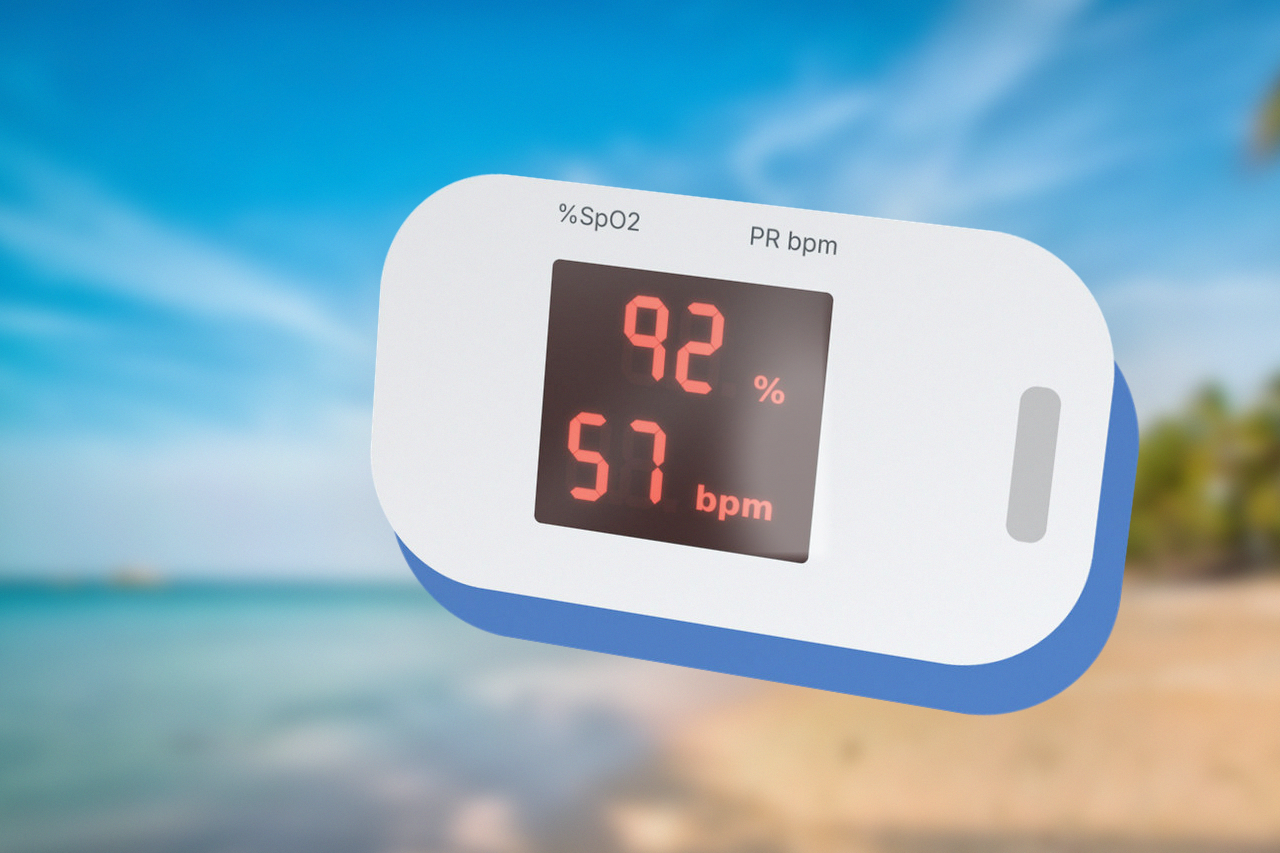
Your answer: 92 %
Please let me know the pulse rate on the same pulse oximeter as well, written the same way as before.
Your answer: 57 bpm
